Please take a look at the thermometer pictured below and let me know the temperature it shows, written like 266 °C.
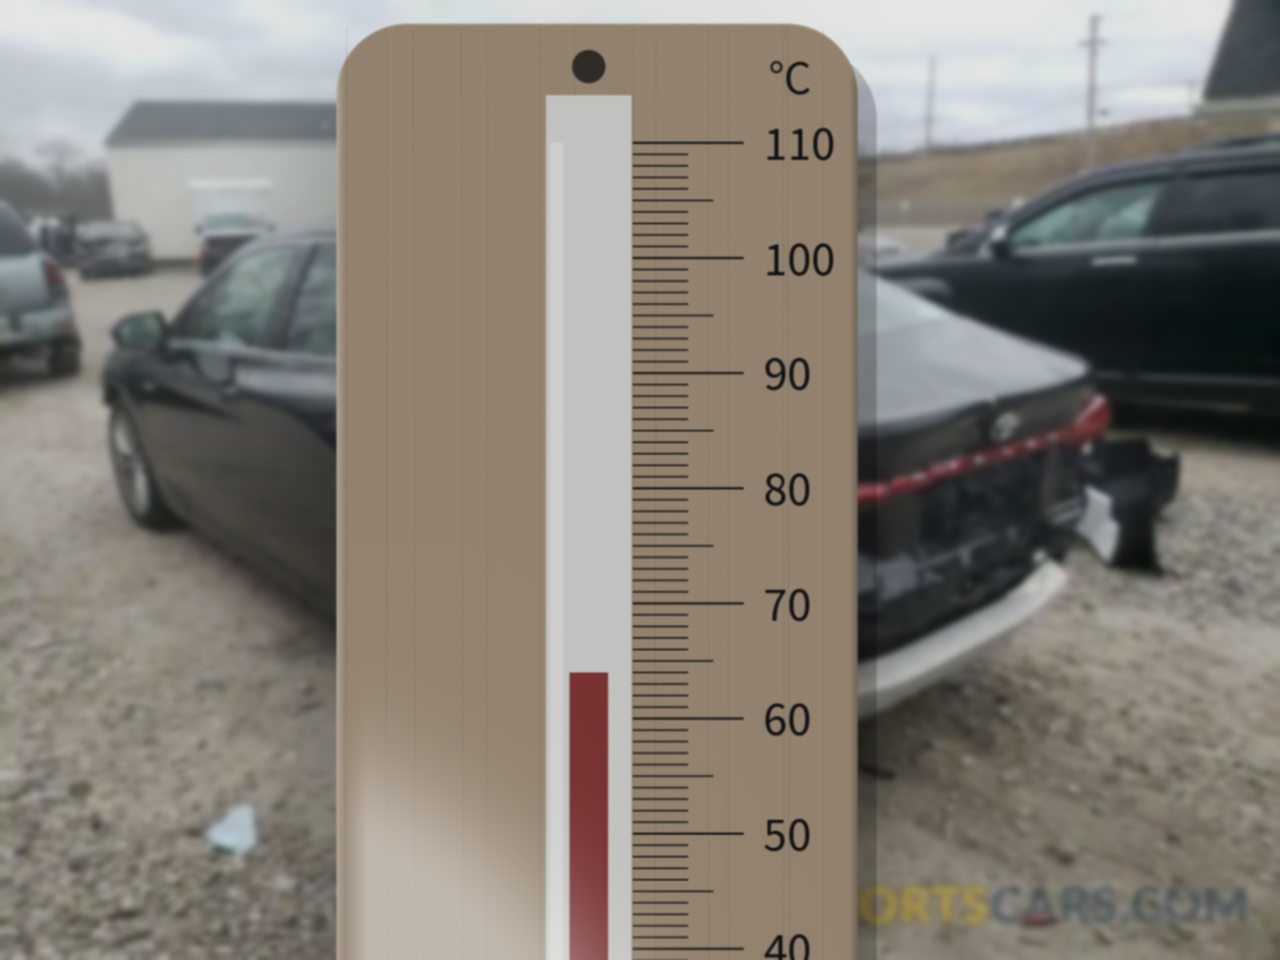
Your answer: 64 °C
